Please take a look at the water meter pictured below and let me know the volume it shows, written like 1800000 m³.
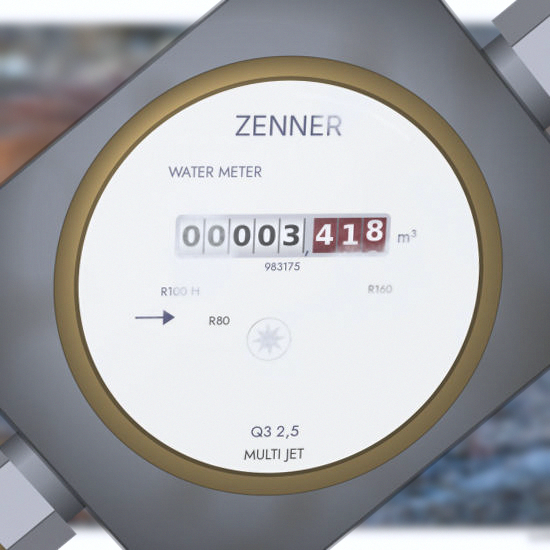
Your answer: 3.418 m³
